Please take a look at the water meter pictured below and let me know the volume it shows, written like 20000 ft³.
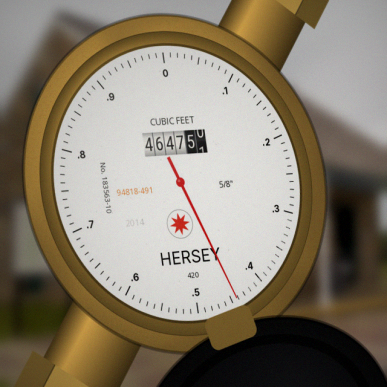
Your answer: 464750.44 ft³
